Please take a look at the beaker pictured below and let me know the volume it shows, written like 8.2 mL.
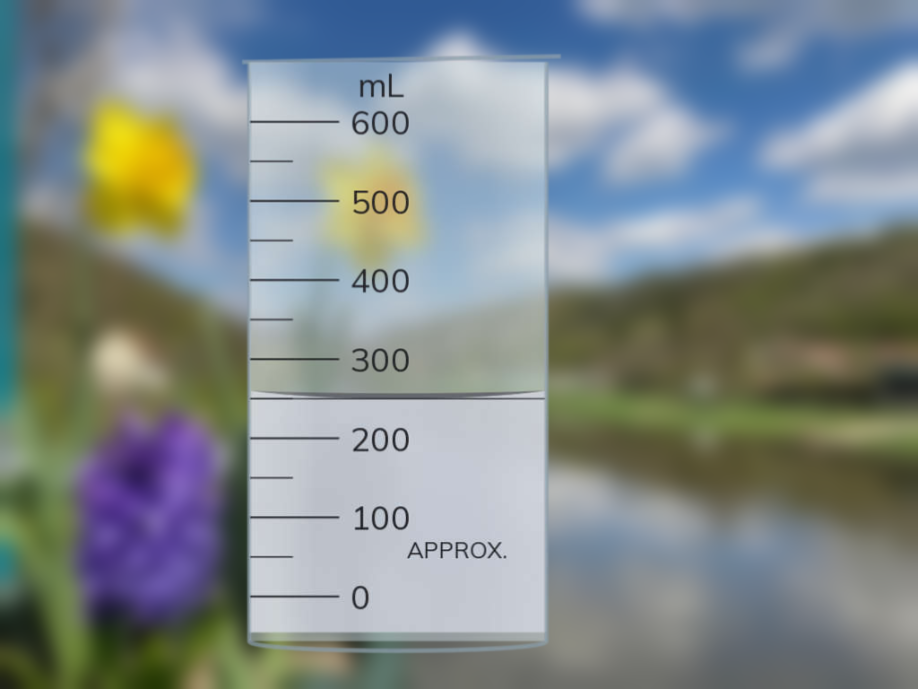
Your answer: 250 mL
